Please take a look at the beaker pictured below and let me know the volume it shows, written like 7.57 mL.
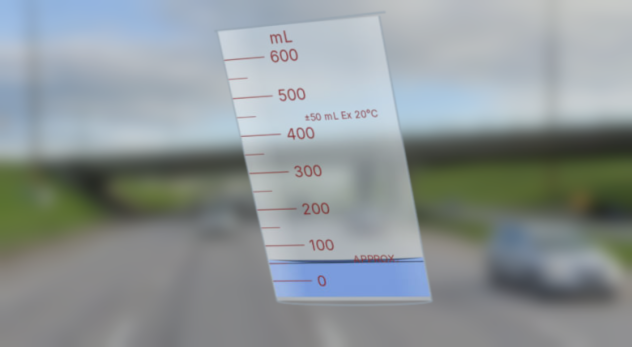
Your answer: 50 mL
